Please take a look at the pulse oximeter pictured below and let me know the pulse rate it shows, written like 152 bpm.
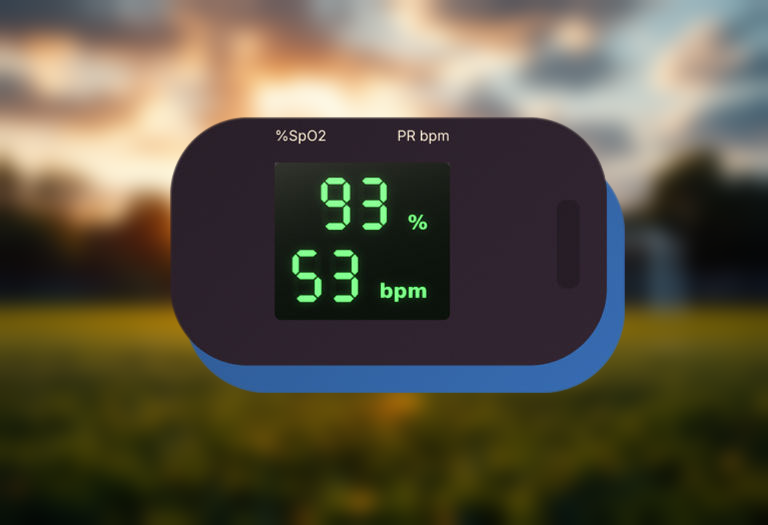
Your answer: 53 bpm
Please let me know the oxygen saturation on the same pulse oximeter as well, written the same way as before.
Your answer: 93 %
